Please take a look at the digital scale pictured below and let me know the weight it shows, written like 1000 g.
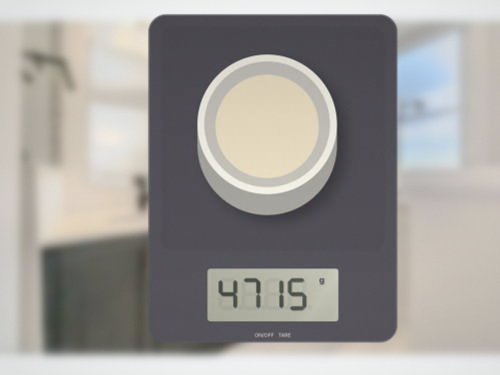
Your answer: 4715 g
